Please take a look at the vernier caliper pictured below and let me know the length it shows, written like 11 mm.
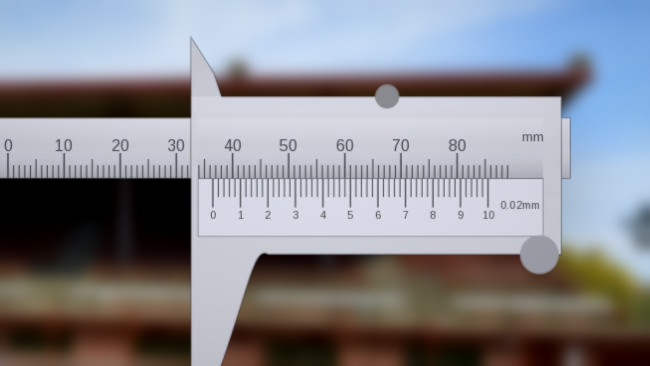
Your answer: 36.5 mm
